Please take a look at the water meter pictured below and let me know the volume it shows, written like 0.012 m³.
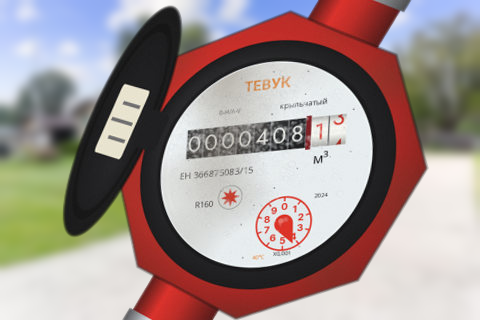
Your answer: 408.134 m³
